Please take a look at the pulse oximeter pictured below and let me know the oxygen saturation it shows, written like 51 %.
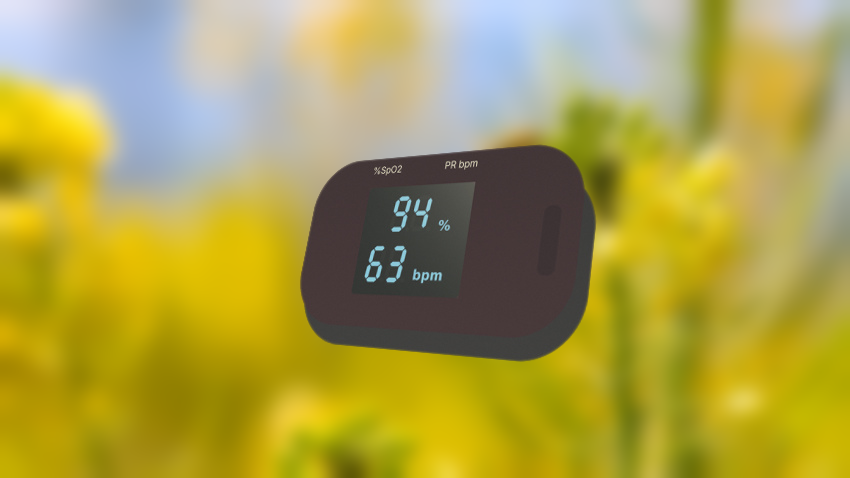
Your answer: 94 %
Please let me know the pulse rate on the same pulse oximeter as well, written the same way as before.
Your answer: 63 bpm
